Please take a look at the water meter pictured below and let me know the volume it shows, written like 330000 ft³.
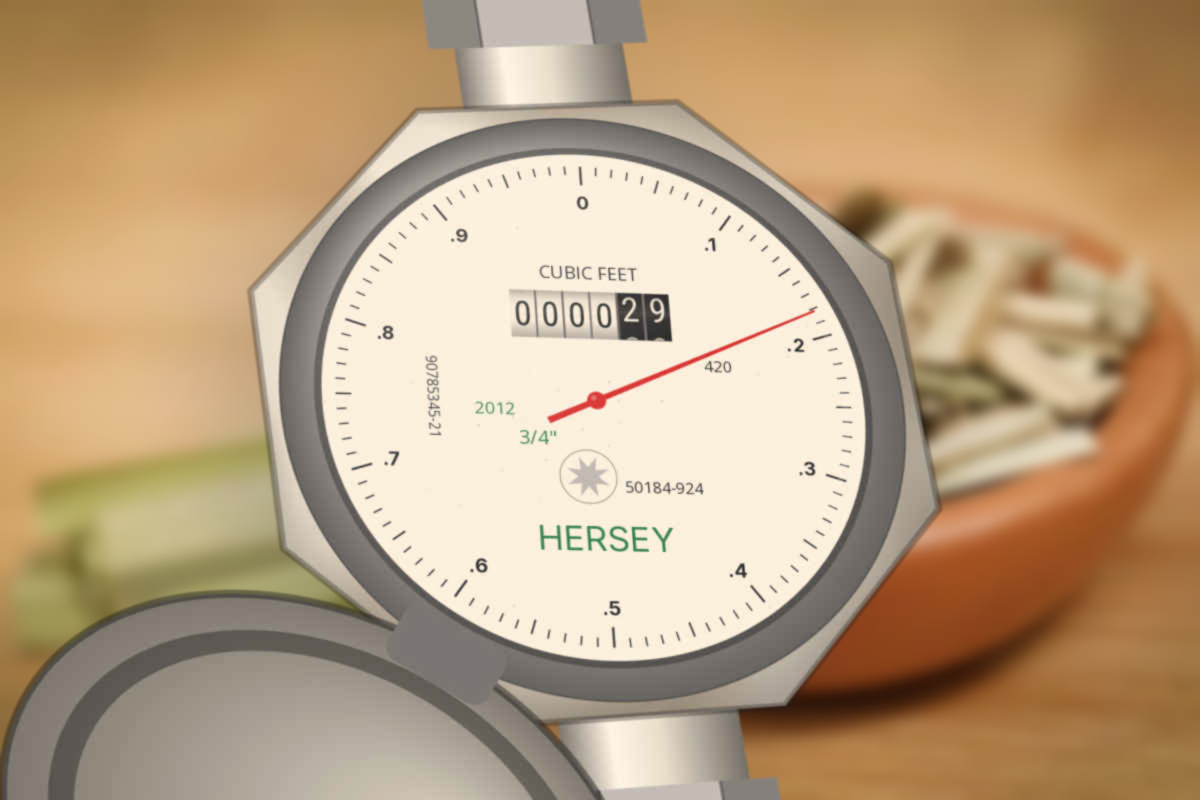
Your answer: 29.18 ft³
